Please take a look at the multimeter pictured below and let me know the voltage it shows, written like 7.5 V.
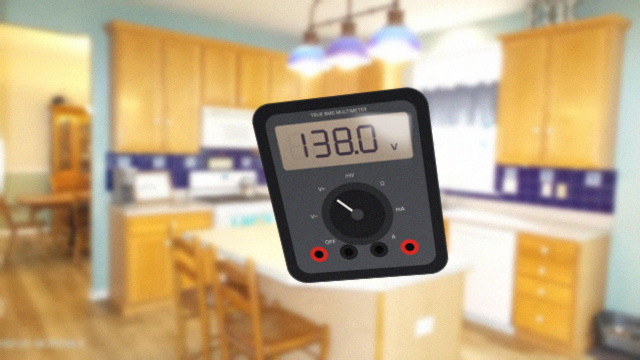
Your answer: 138.0 V
